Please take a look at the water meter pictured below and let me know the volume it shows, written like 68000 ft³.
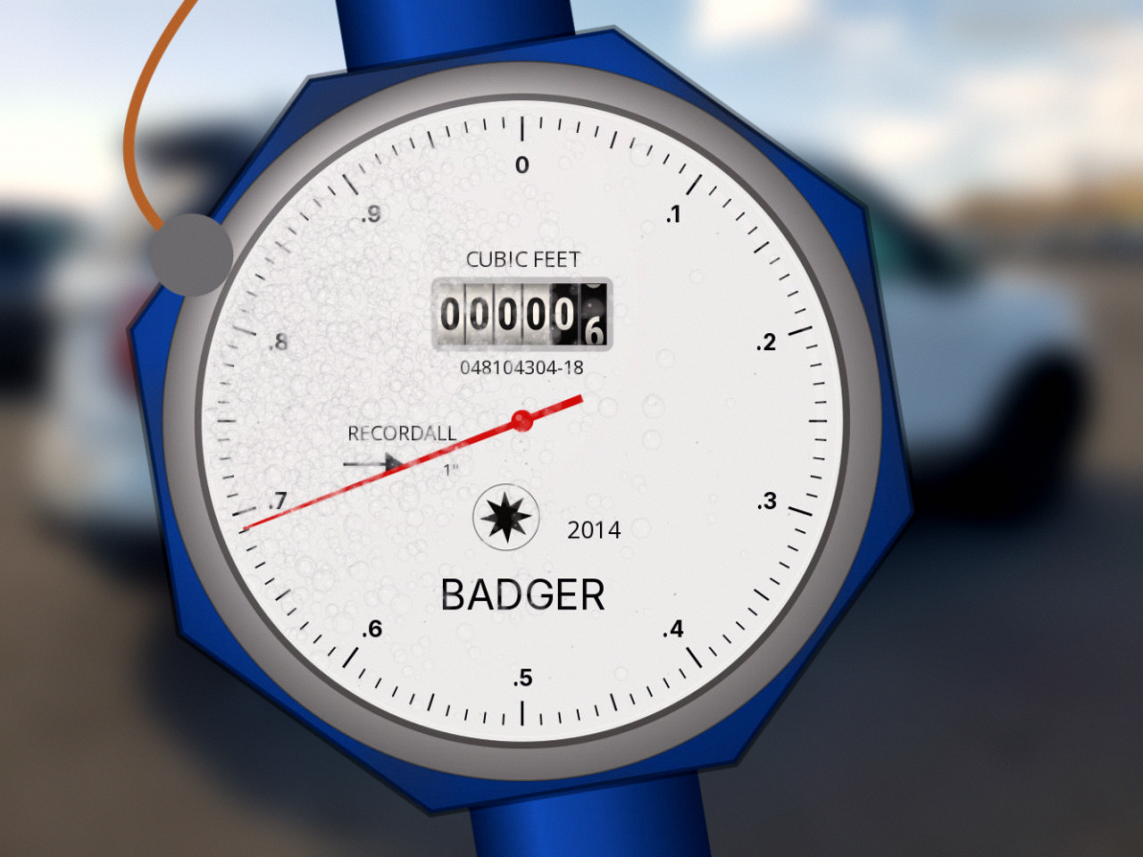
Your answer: 5.69 ft³
